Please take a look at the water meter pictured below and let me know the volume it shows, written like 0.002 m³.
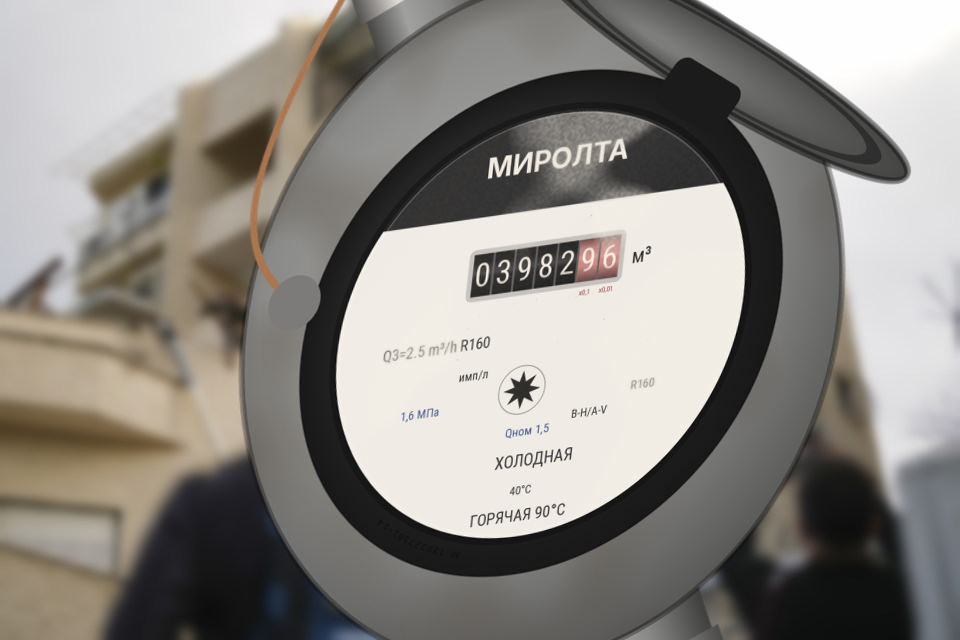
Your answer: 3982.96 m³
